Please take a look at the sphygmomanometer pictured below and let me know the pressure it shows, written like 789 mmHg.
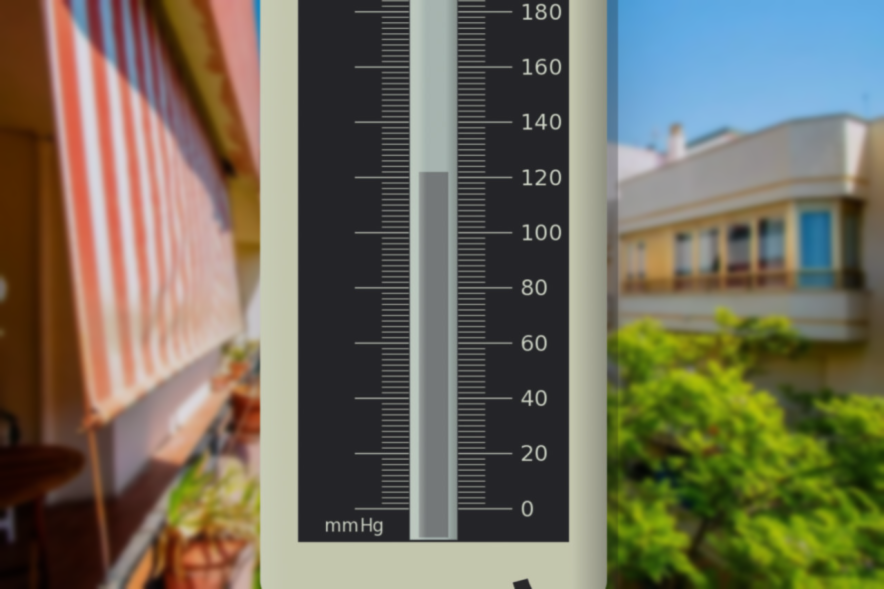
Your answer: 122 mmHg
